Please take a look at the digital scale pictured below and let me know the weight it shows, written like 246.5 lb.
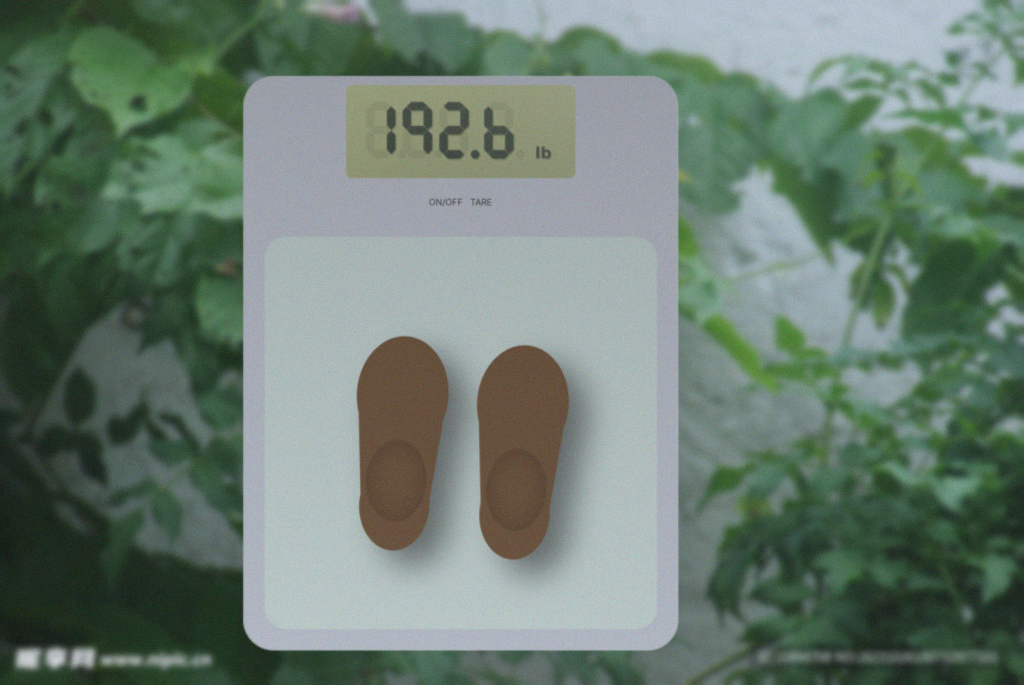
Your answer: 192.6 lb
